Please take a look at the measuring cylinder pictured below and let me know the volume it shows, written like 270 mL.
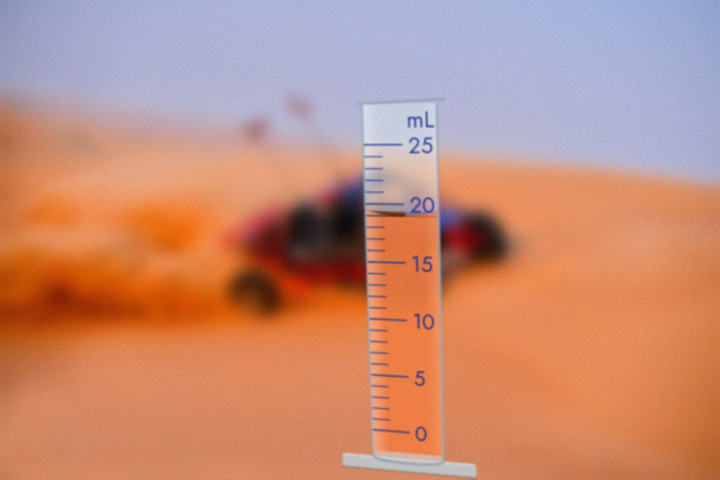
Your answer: 19 mL
